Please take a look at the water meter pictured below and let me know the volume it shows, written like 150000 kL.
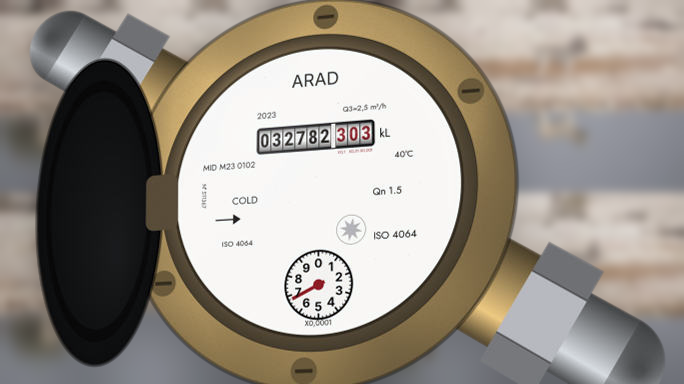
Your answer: 32782.3036 kL
